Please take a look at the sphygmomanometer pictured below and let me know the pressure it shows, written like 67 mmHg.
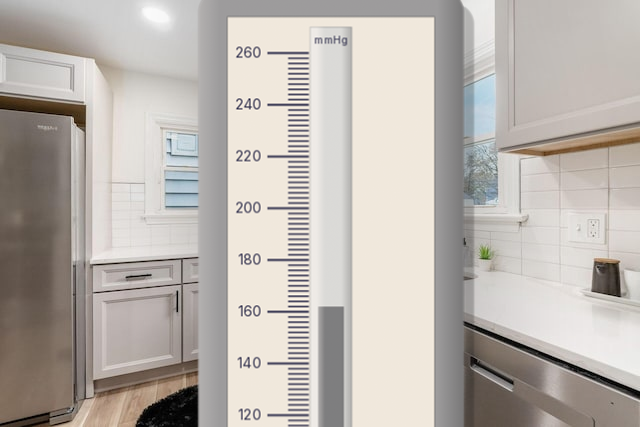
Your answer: 162 mmHg
